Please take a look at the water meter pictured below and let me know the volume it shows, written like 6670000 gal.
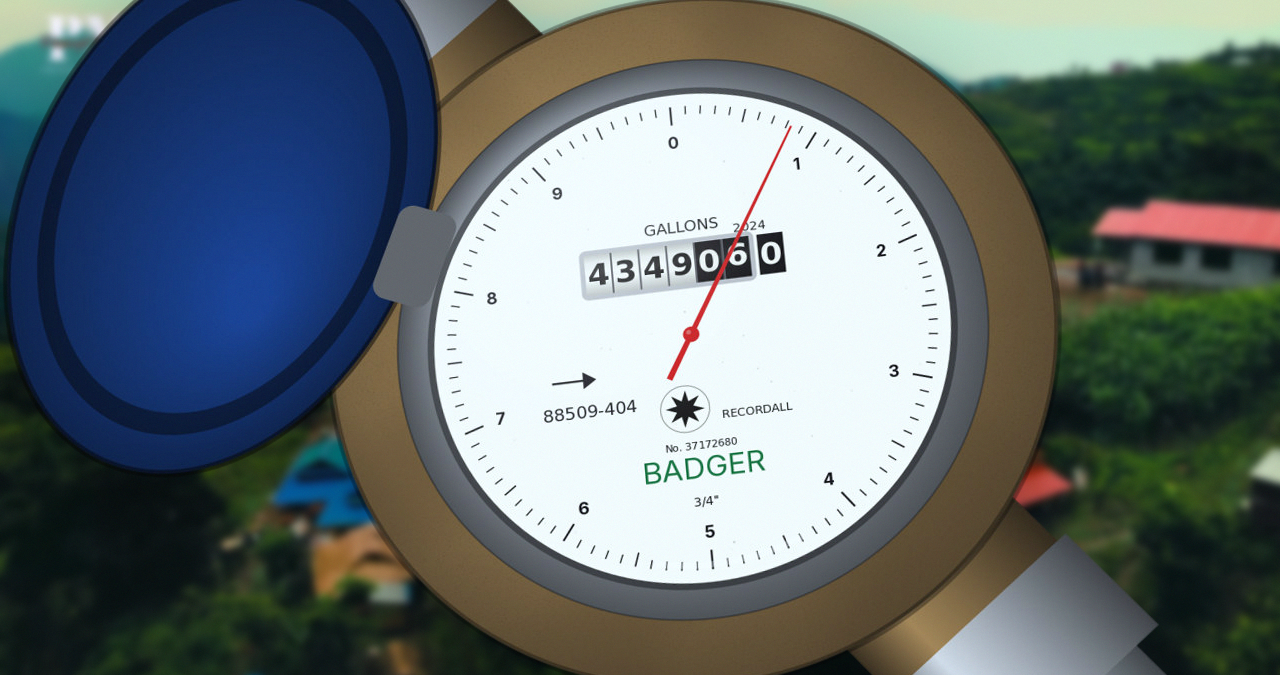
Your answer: 4349060.8 gal
